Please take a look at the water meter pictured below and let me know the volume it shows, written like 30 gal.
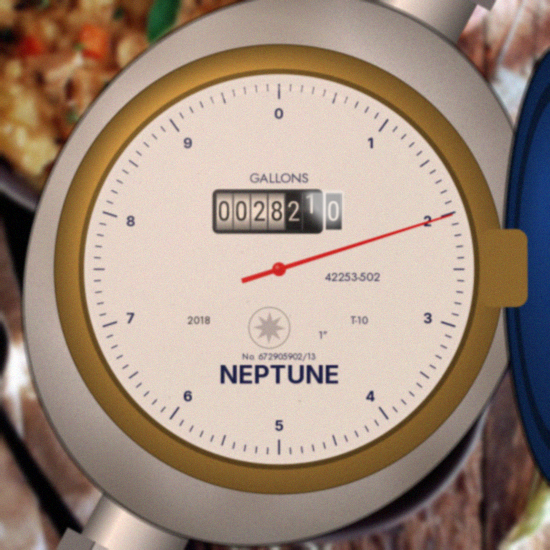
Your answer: 28212.0 gal
